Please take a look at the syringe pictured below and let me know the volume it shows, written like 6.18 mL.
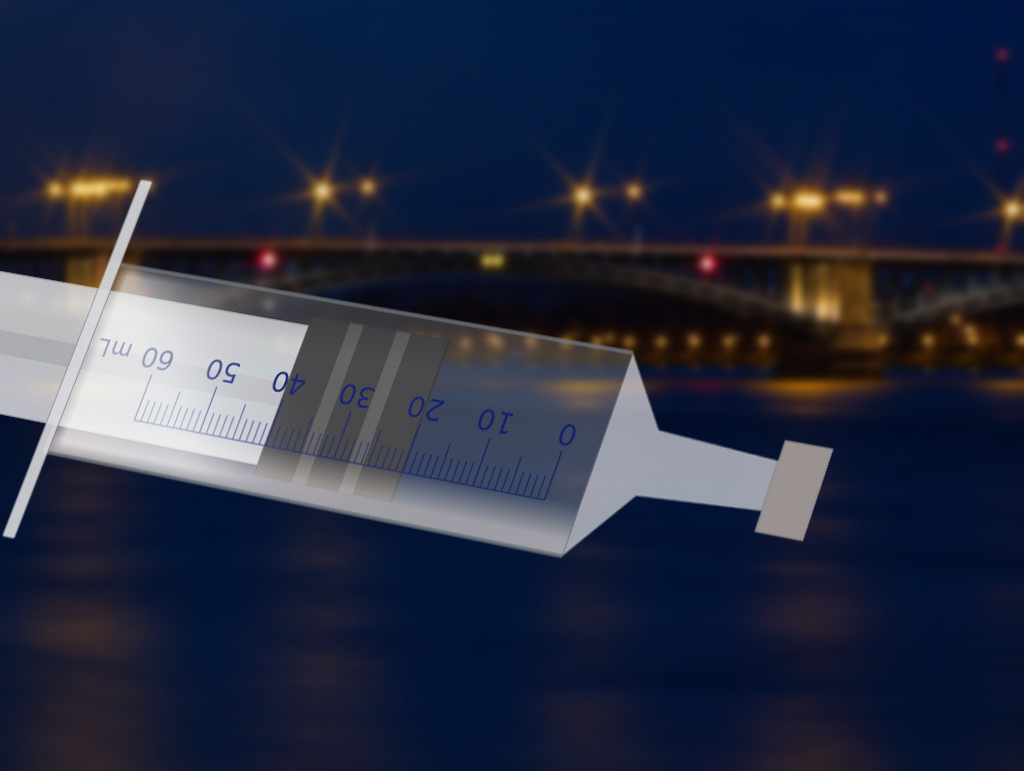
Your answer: 20 mL
